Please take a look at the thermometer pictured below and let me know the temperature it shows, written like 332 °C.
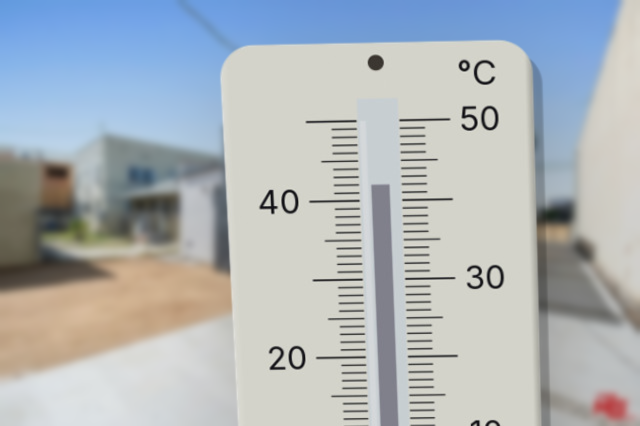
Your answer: 42 °C
